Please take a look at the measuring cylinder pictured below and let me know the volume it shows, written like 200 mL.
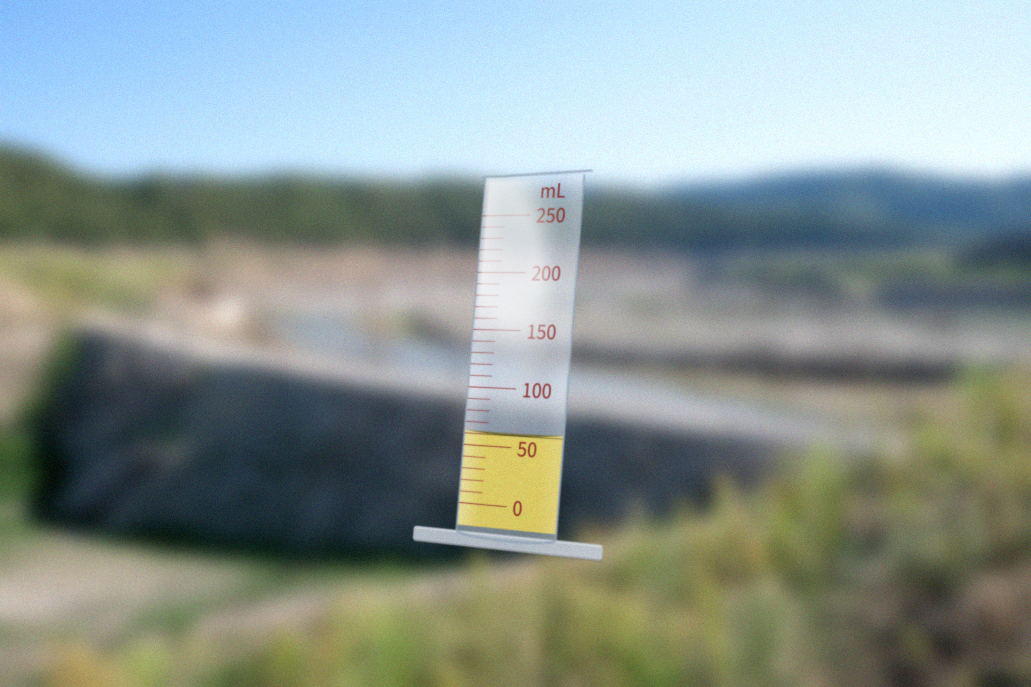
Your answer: 60 mL
